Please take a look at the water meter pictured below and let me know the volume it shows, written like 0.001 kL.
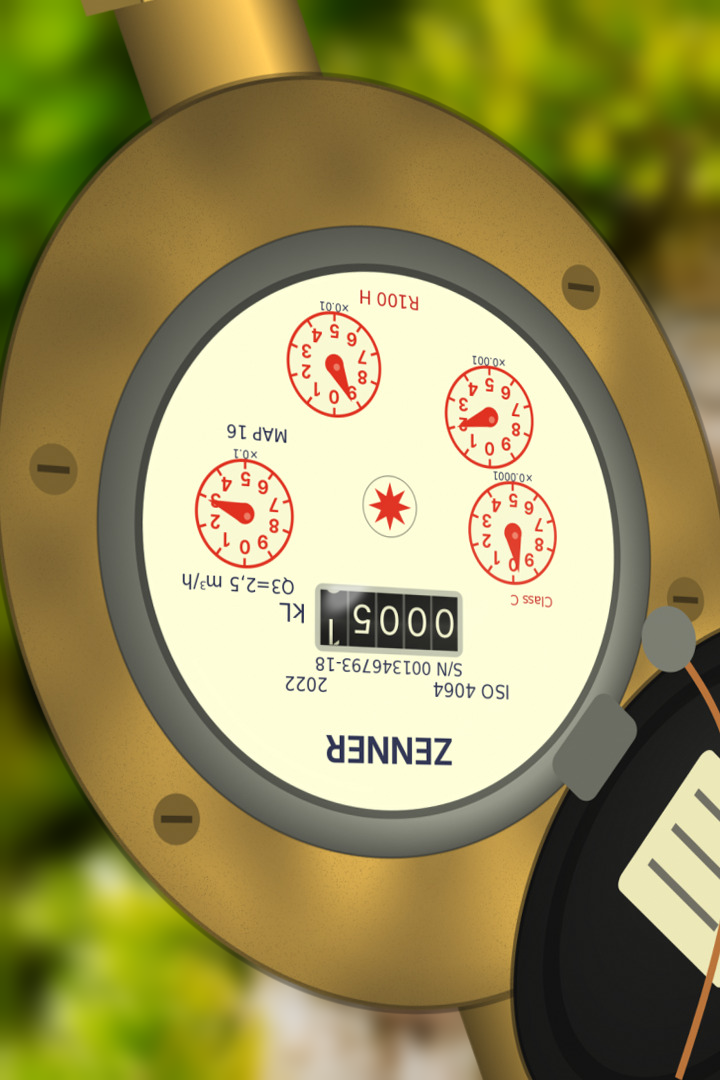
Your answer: 51.2919 kL
